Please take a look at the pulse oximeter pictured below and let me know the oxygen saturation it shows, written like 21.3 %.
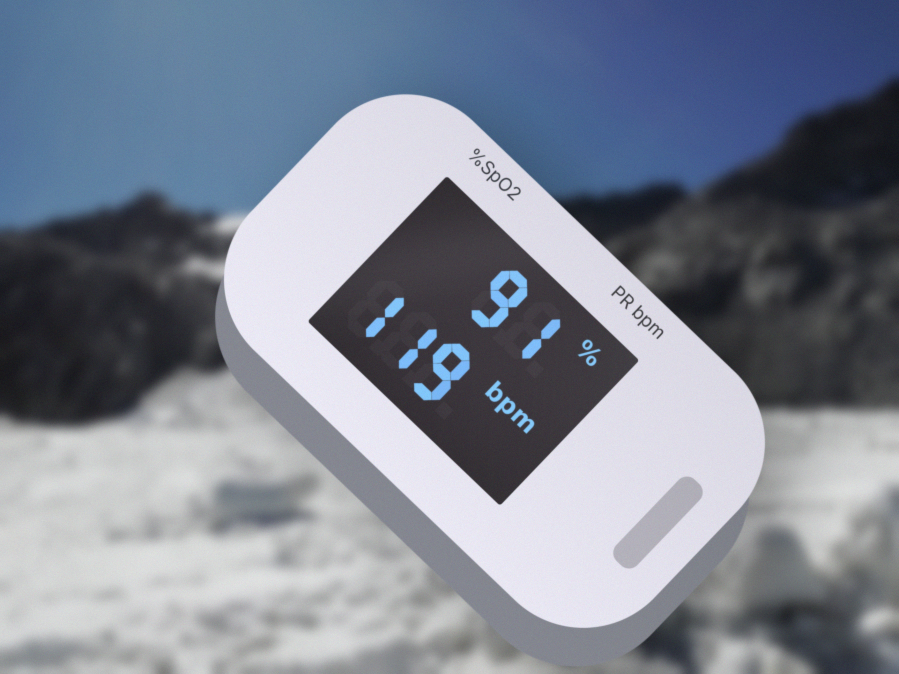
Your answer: 91 %
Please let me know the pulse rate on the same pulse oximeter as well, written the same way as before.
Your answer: 119 bpm
